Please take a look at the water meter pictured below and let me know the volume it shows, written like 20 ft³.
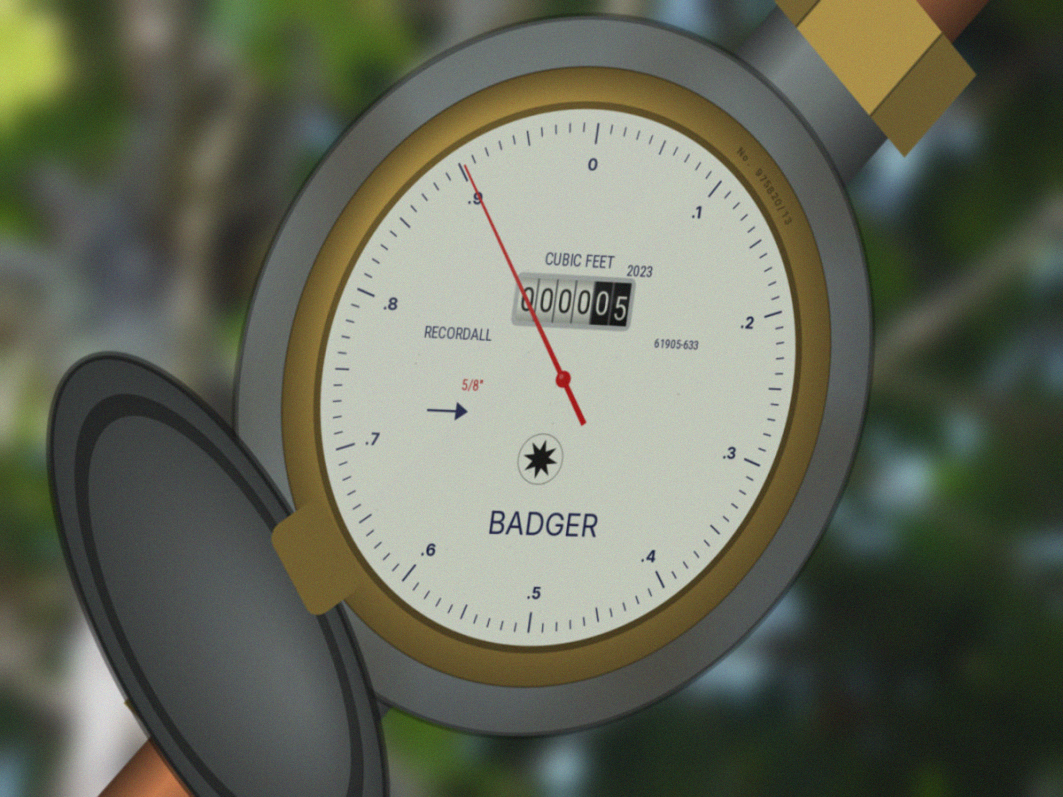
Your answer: 4.90 ft³
